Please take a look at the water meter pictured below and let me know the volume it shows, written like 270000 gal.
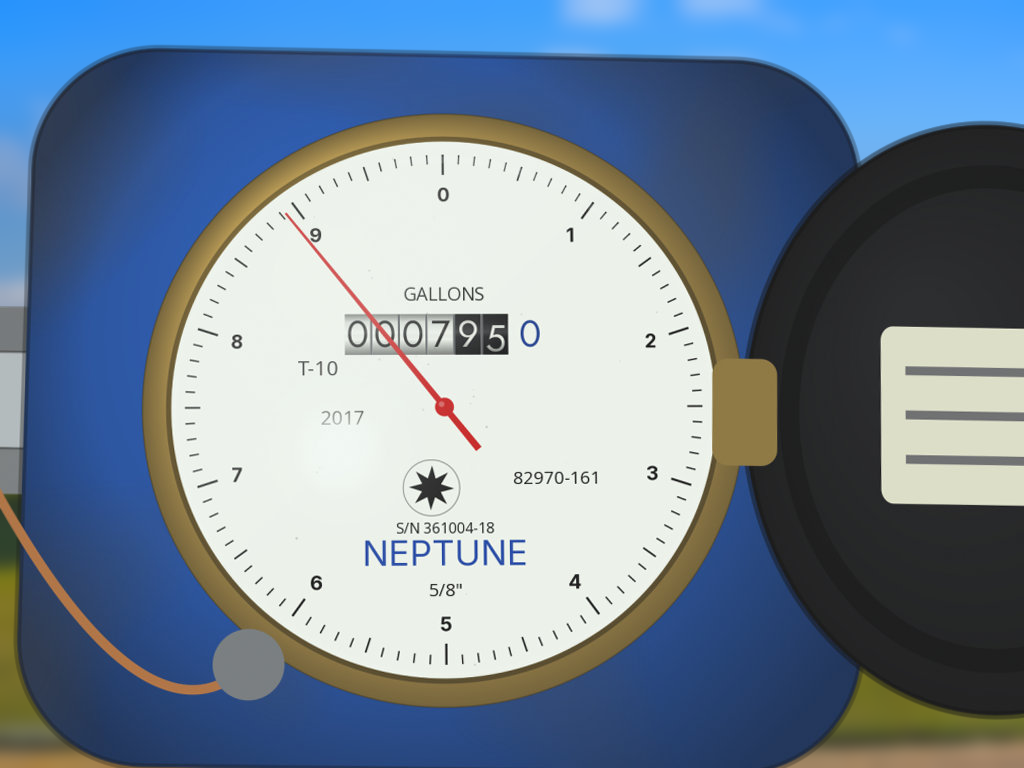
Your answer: 7948.9 gal
